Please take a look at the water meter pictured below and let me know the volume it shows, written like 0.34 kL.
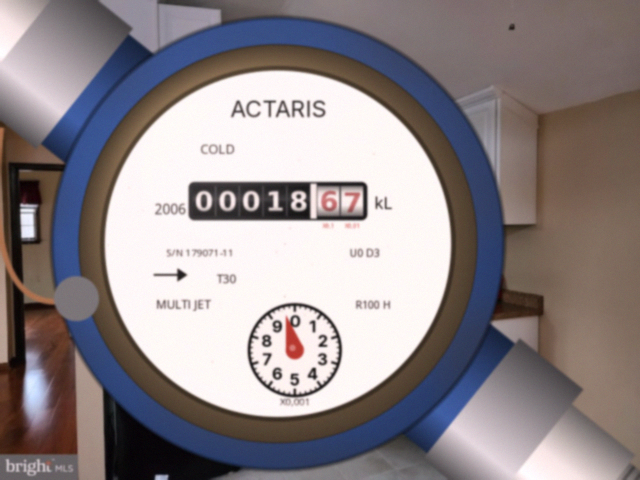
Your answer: 18.669 kL
